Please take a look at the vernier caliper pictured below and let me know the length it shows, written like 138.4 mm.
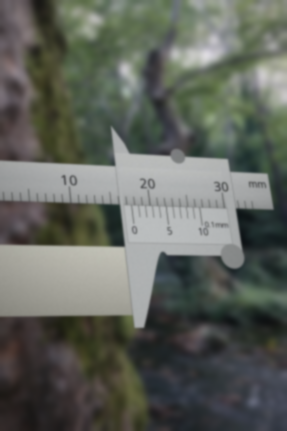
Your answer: 17.6 mm
